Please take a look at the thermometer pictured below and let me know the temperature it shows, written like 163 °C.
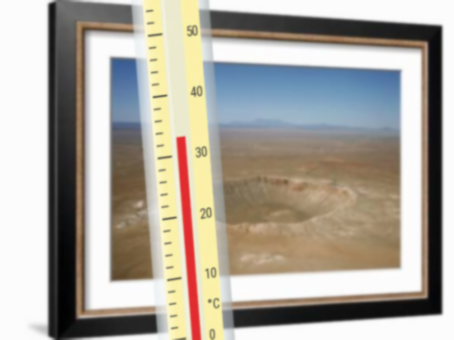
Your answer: 33 °C
